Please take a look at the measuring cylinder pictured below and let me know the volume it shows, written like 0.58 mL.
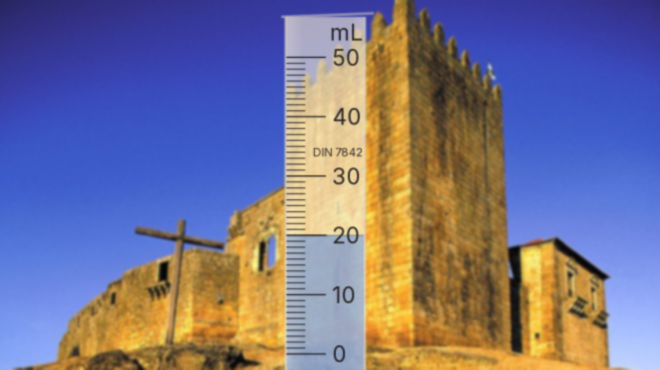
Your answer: 20 mL
